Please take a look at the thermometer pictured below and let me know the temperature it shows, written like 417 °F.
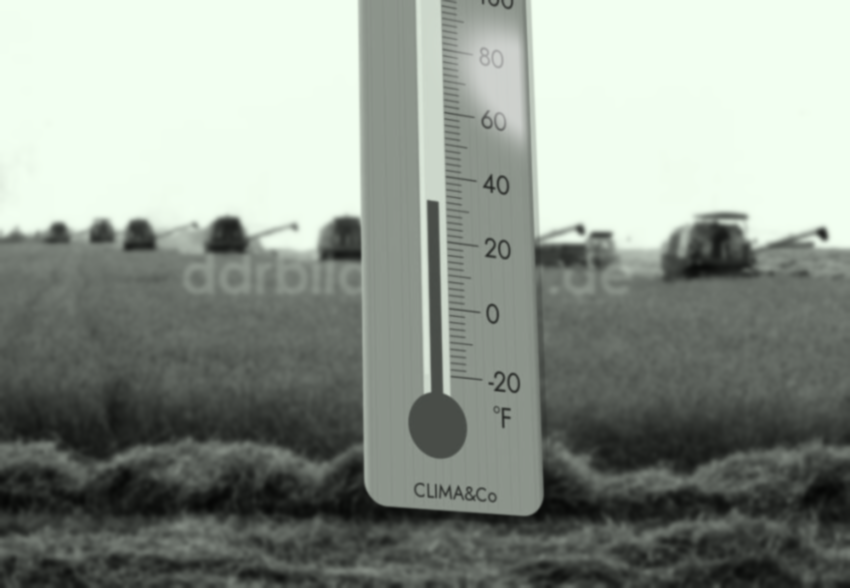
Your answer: 32 °F
